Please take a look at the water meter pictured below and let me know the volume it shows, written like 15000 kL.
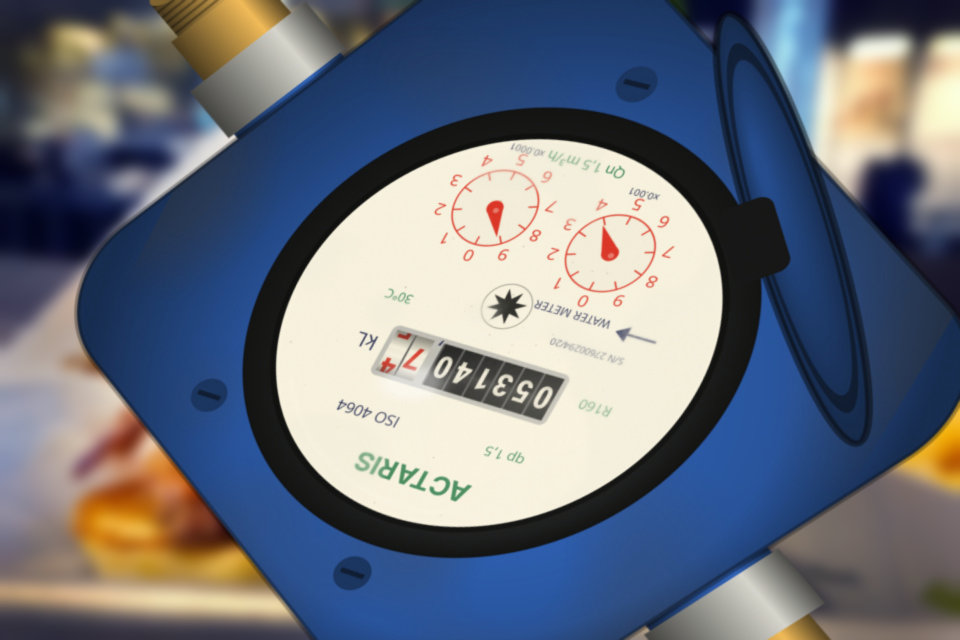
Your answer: 53140.7439 kL
